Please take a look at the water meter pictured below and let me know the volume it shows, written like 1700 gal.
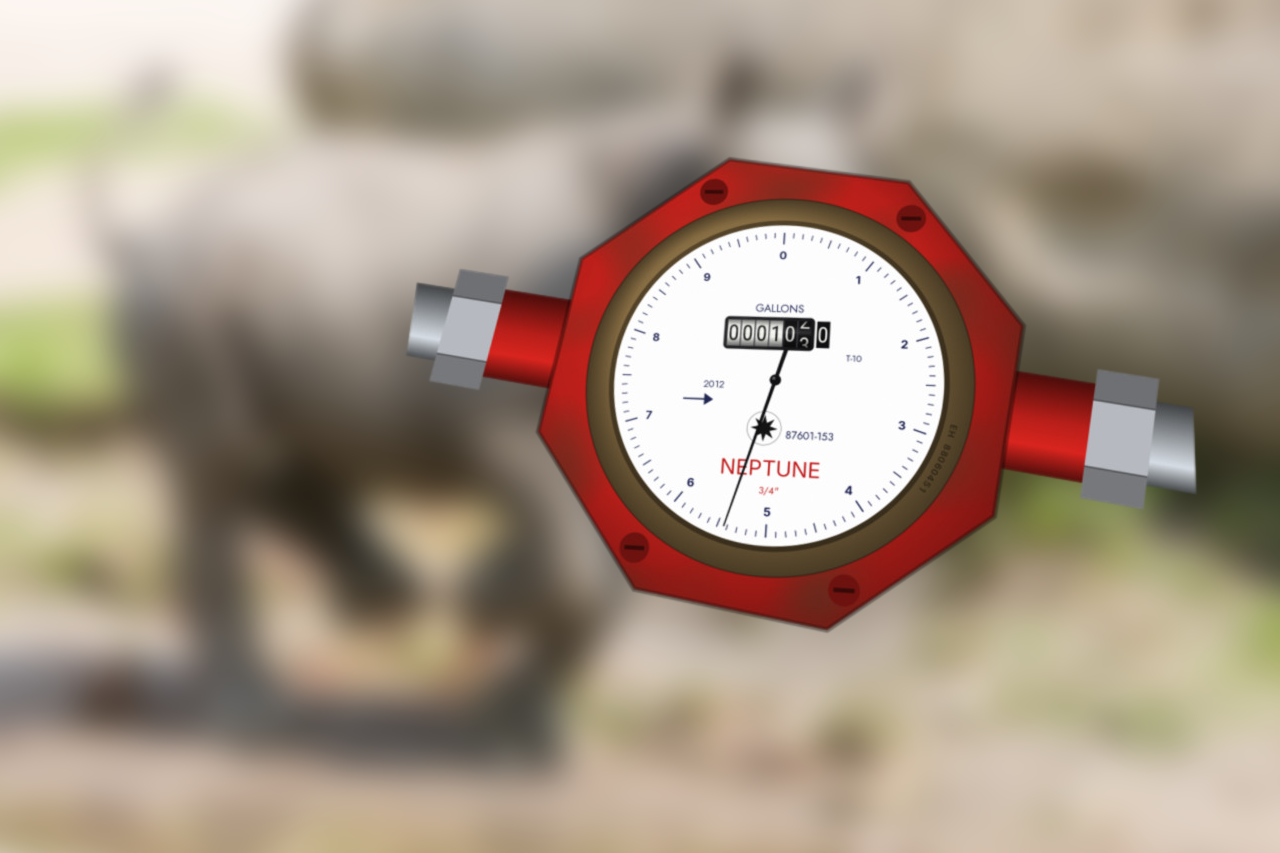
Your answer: 1025.4 gal
